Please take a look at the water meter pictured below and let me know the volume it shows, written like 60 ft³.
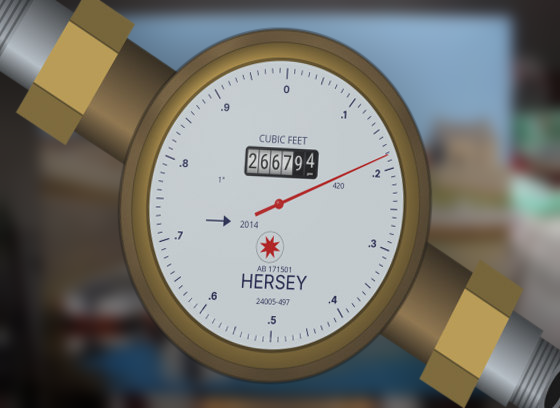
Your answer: 266794.18 ft³
